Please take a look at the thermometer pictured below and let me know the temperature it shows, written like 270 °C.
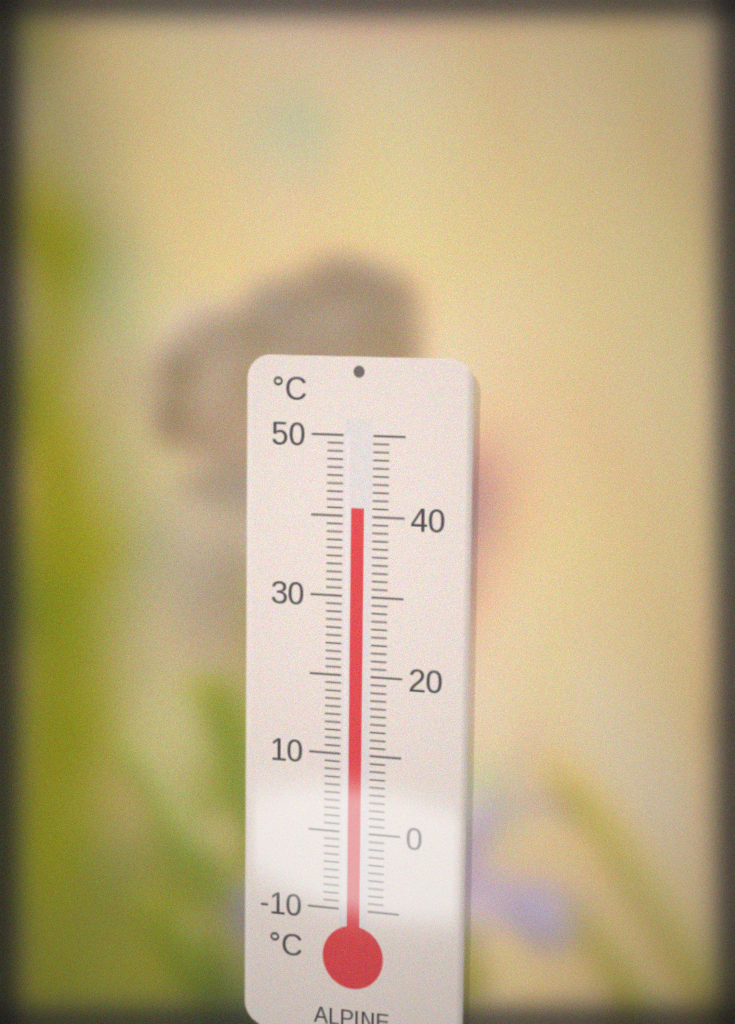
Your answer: 41 °C
